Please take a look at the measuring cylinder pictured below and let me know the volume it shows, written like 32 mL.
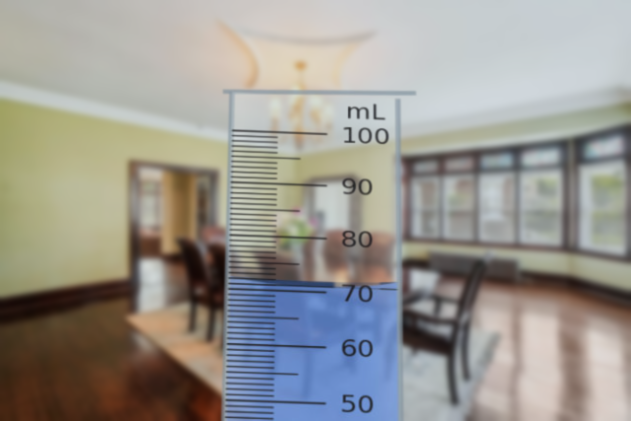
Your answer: 71 mL
